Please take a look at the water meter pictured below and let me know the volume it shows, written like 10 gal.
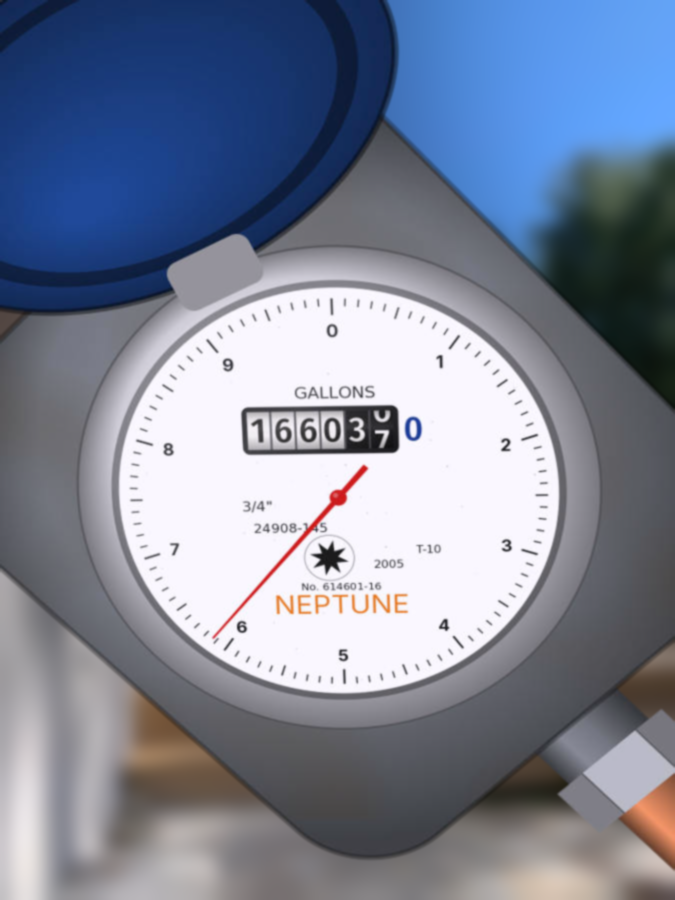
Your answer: 1660366.1 gal
